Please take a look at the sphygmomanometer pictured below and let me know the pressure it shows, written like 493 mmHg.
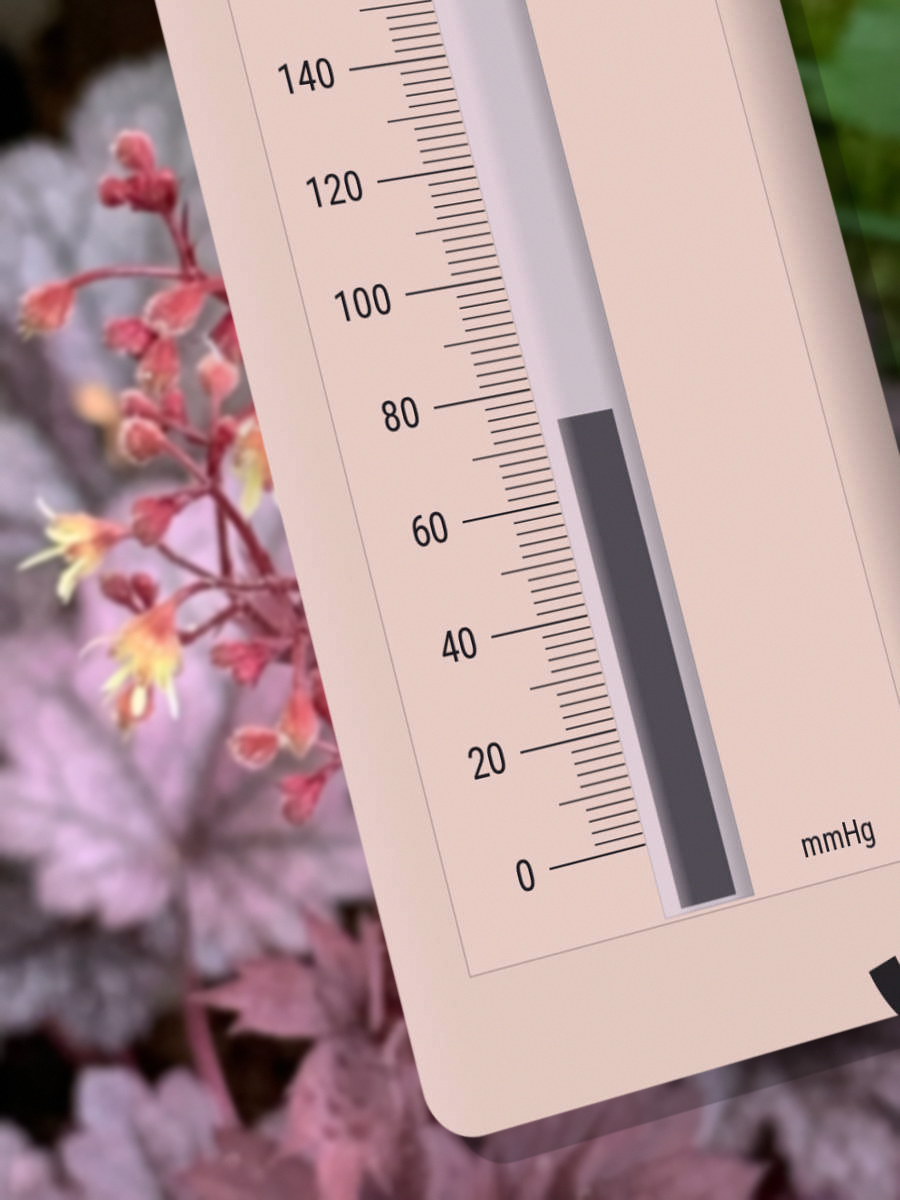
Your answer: 74 mmHg
